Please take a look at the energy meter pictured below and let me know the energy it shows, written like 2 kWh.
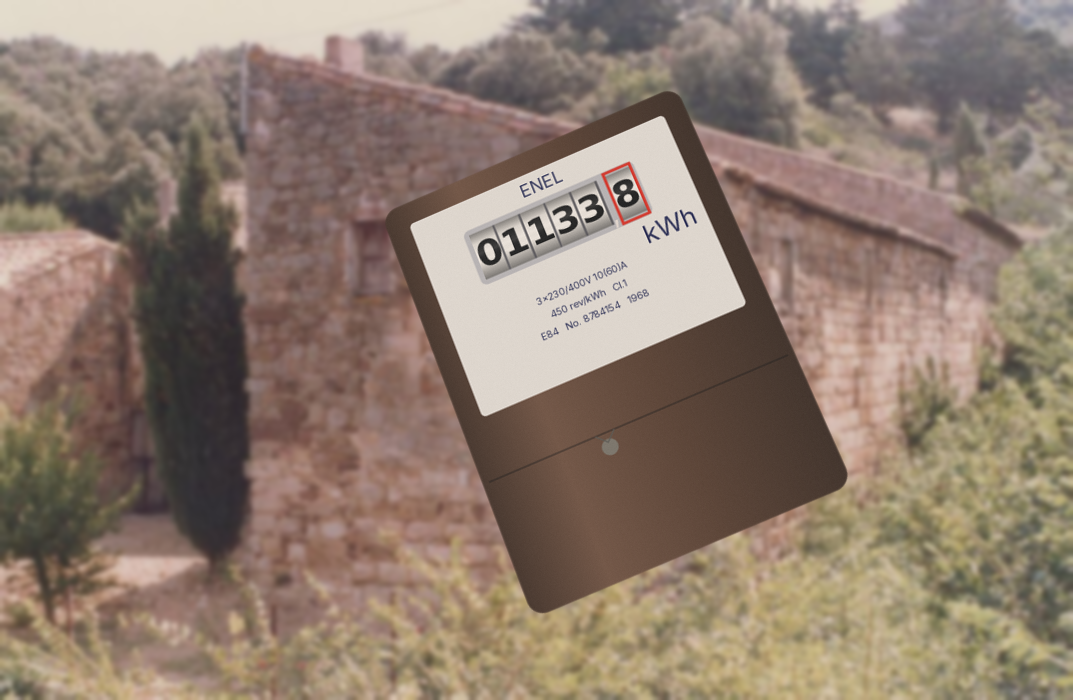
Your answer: 1133.8 kWh
